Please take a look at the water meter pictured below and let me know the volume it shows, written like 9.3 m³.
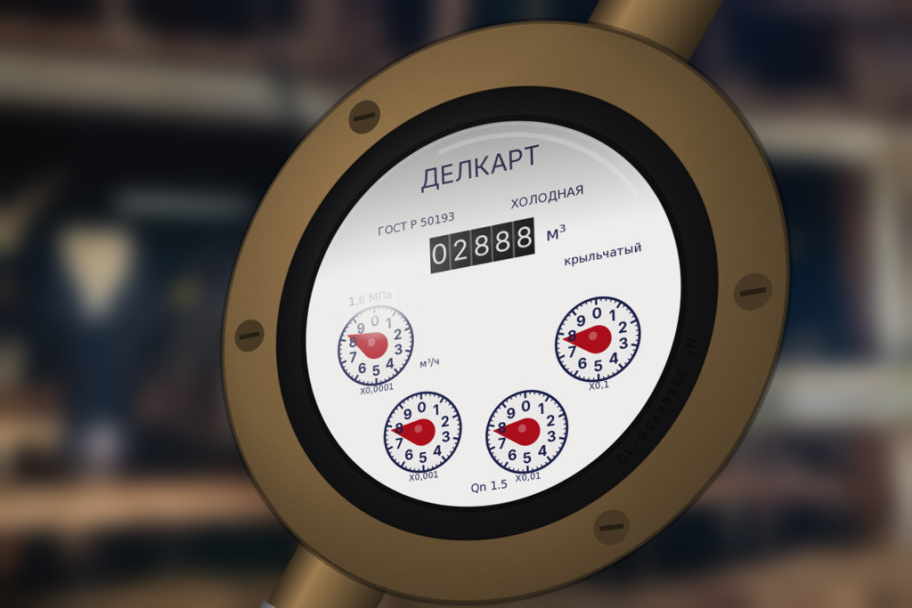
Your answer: 2888.7778 m³
